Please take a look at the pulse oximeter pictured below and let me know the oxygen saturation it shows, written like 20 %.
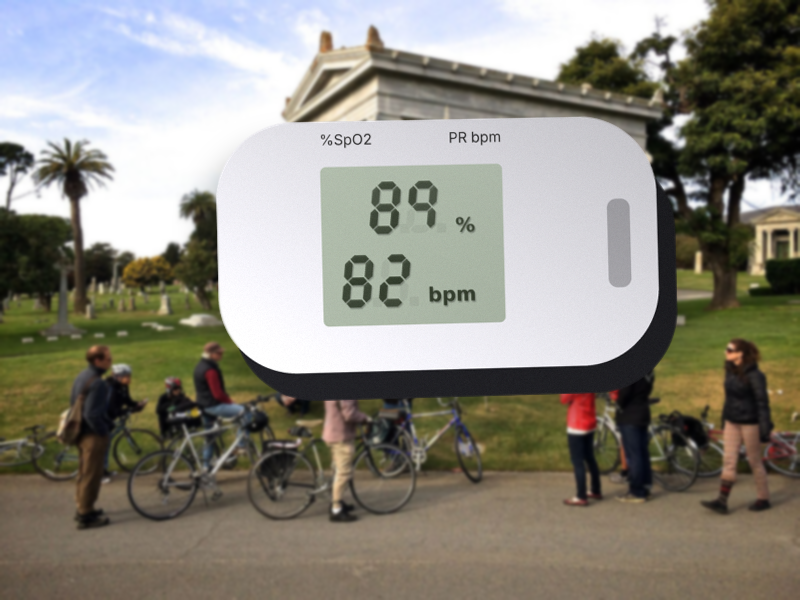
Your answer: 89 %
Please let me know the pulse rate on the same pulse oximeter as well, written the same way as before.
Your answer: 82 bpm
